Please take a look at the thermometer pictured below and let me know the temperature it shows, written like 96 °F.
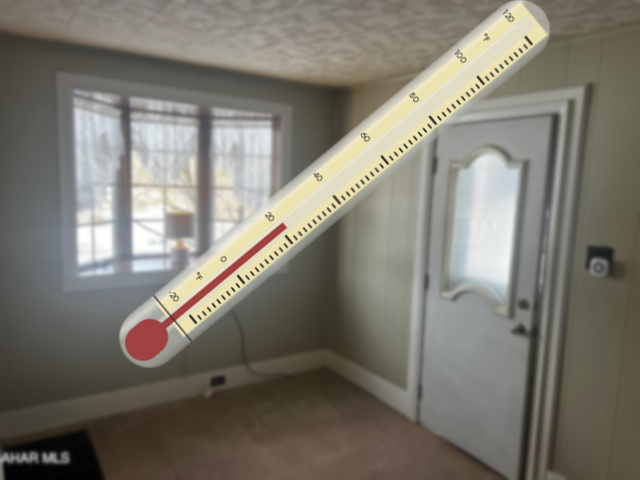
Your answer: 22 °F
